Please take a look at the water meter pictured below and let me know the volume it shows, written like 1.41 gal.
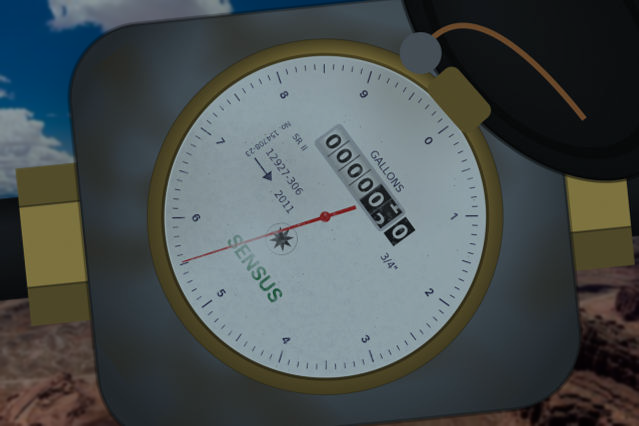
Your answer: 15.5 gal
